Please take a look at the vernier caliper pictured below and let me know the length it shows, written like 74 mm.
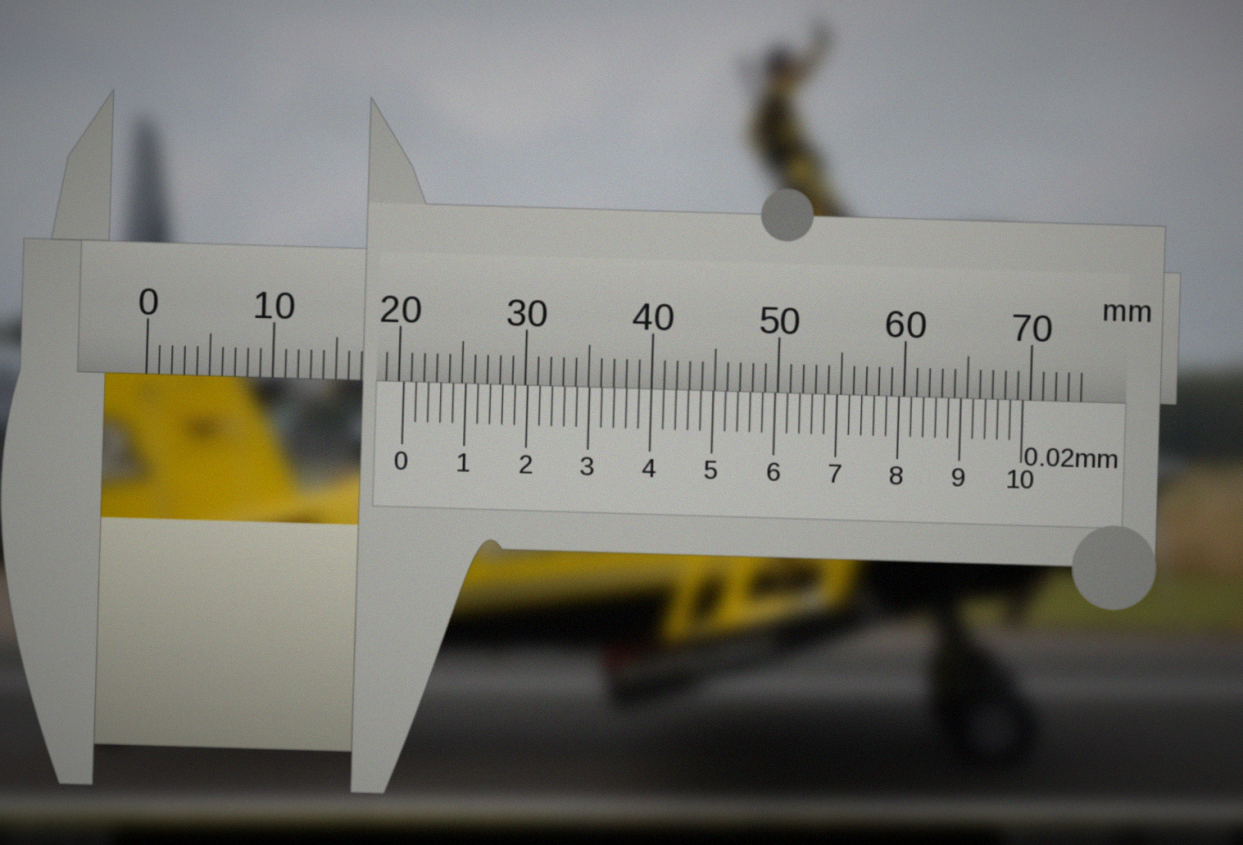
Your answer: 20.4 mm
